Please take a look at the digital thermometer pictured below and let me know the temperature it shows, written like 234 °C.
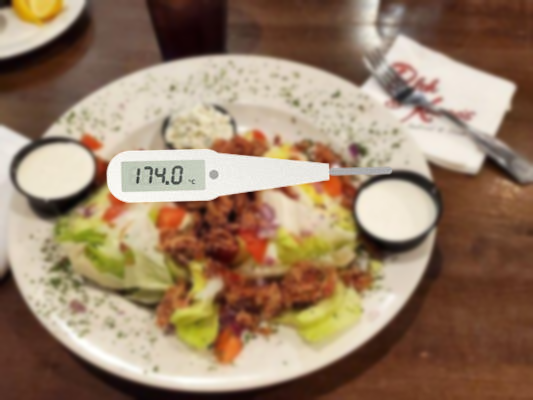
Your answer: 174.0 °C
